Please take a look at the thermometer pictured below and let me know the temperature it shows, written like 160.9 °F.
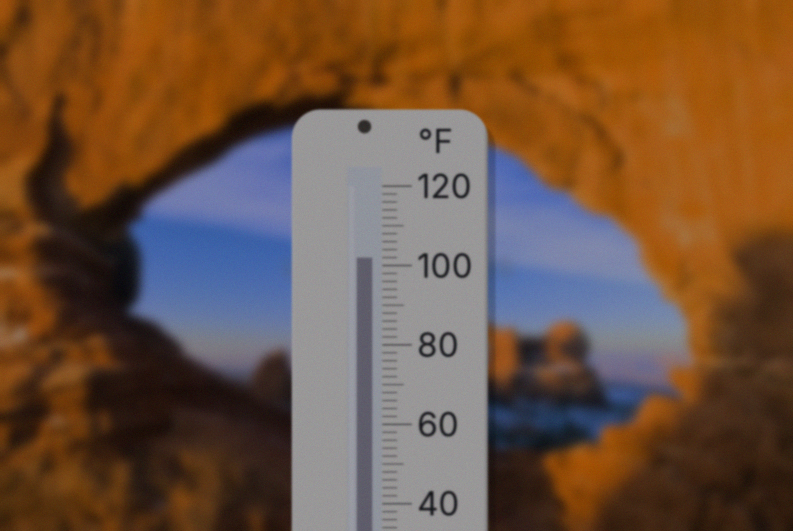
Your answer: 102 °F
